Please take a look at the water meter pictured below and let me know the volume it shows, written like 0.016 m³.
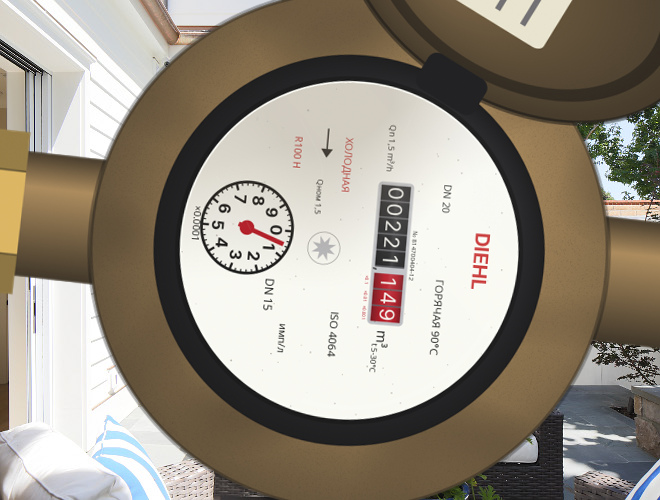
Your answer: 221.1490 m³
